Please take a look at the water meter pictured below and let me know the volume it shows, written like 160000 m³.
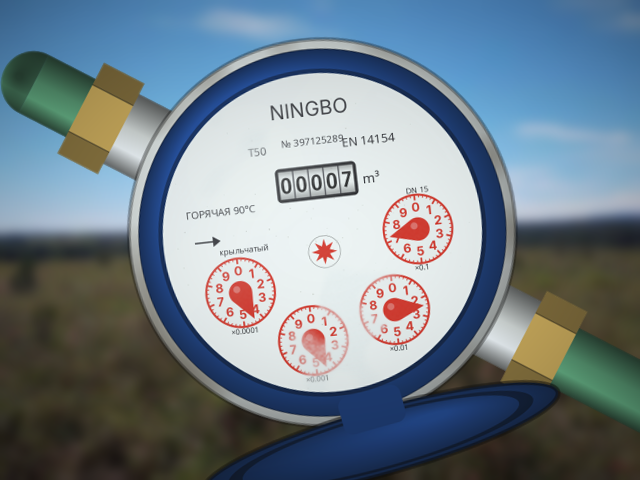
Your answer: 7.7244 m³
